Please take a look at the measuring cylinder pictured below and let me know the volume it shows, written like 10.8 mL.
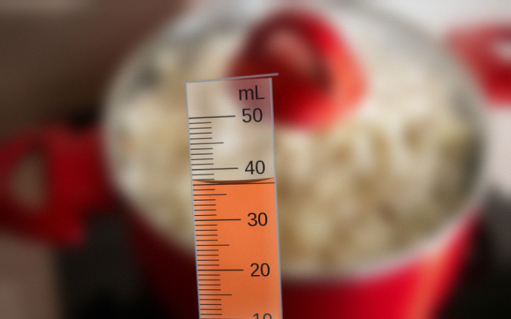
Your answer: 37 mL
